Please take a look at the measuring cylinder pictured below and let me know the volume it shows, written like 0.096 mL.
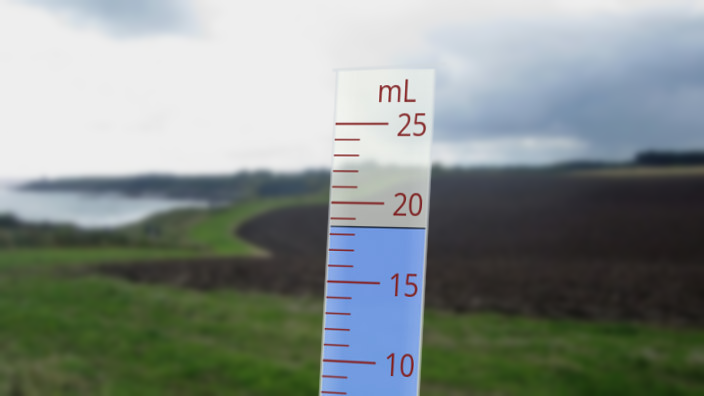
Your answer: 18.5 mL
